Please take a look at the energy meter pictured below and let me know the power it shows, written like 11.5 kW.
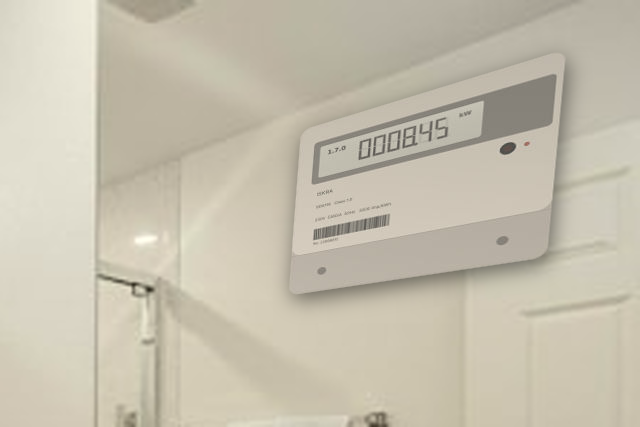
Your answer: 8.45 kW
